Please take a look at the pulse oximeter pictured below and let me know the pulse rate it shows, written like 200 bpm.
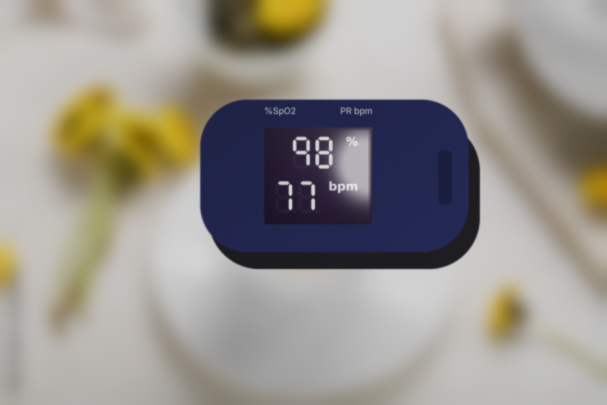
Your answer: 77 bpm
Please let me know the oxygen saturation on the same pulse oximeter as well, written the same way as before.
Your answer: 98 %
